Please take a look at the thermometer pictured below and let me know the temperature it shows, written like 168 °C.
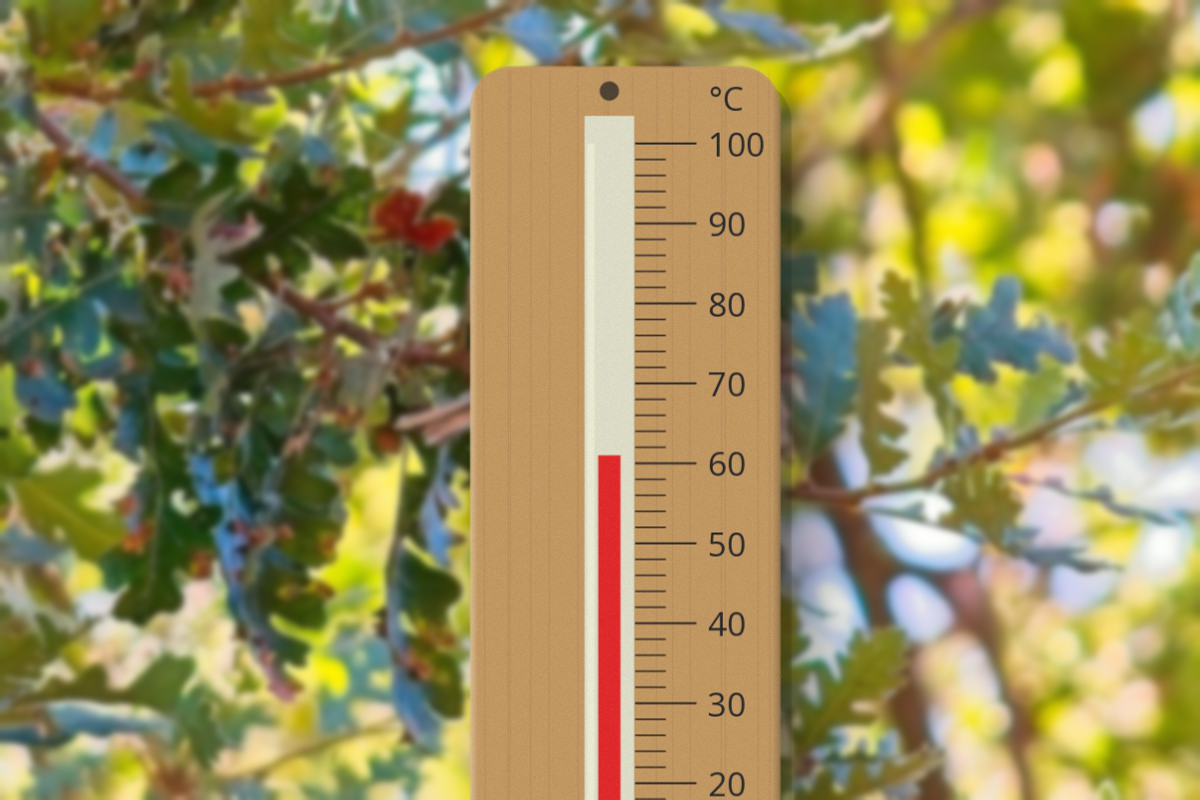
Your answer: 61 °C
